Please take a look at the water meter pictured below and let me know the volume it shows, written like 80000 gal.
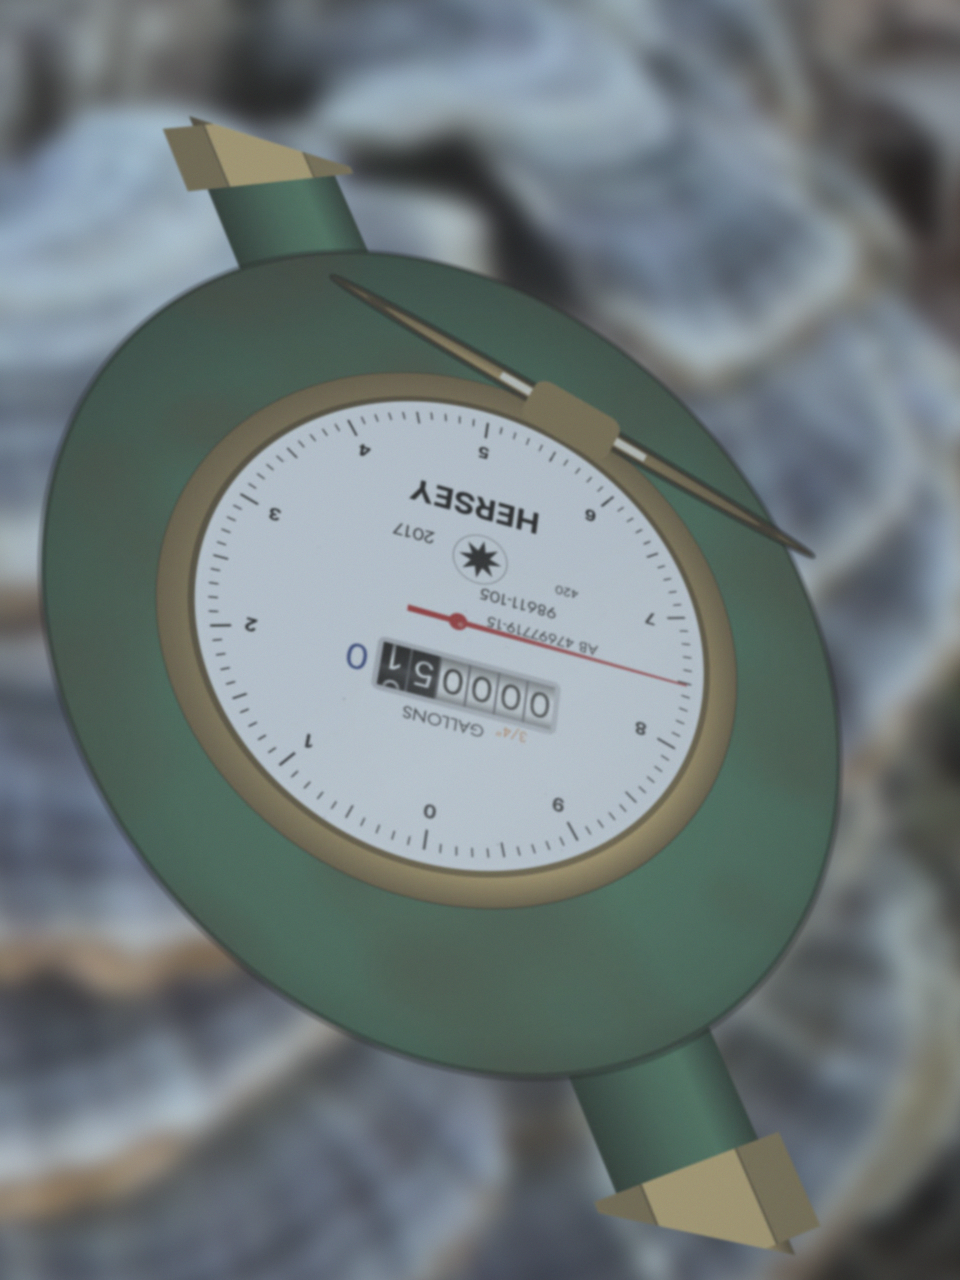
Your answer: 507.5 gal
